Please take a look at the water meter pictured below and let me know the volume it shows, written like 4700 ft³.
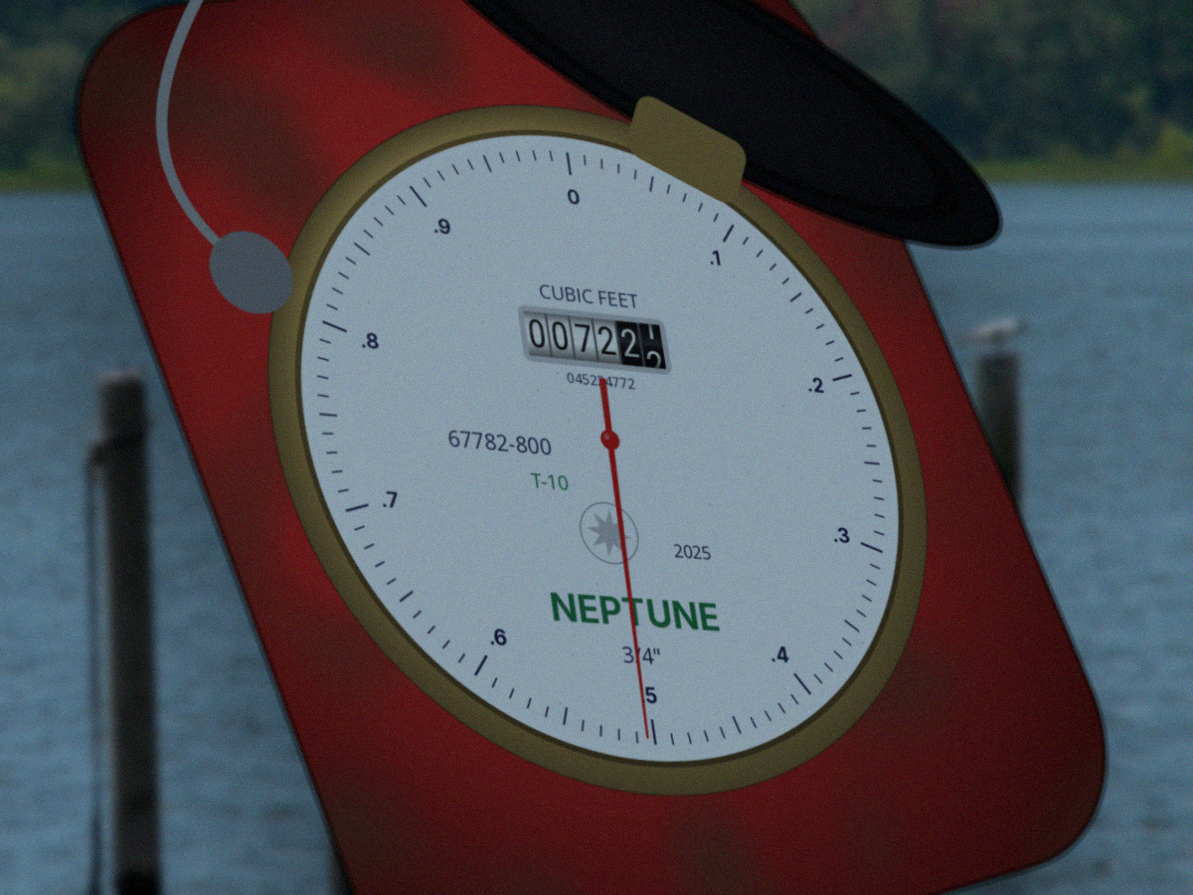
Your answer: 7221.50 ft³
